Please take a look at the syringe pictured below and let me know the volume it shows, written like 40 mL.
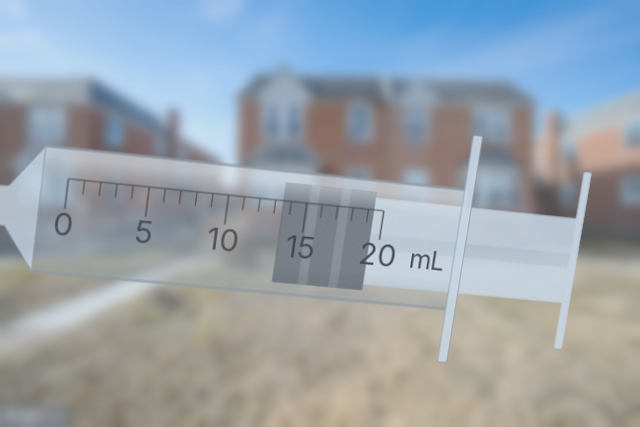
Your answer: 13.5 mL
